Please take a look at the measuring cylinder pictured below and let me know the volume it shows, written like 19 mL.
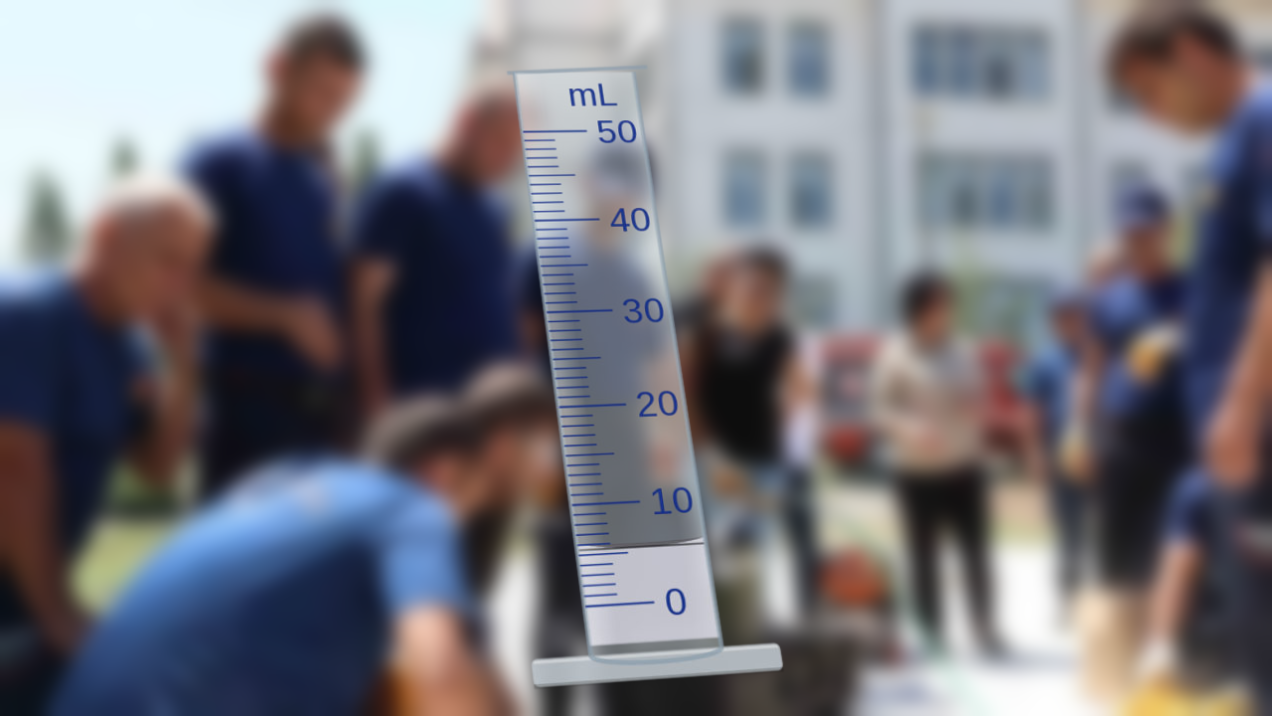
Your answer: 5.5 mL
